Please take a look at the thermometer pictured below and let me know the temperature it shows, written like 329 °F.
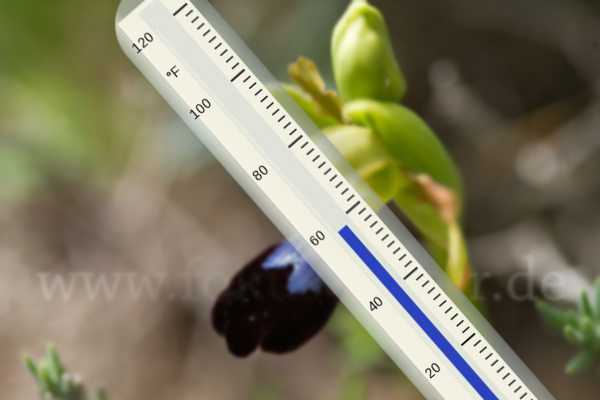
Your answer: 58 °F
